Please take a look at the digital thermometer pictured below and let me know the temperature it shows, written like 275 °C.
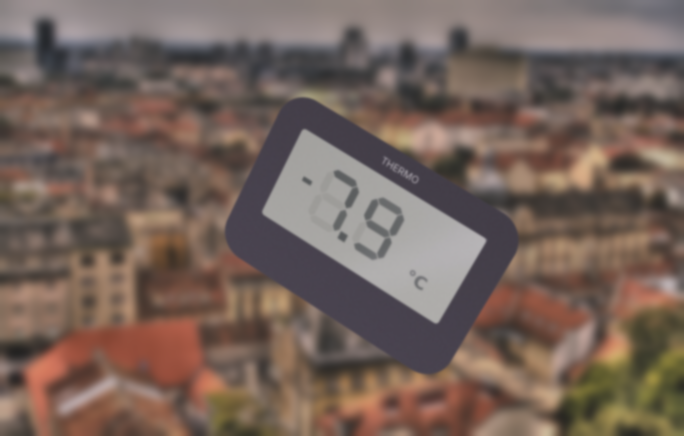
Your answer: -7.9 °C
